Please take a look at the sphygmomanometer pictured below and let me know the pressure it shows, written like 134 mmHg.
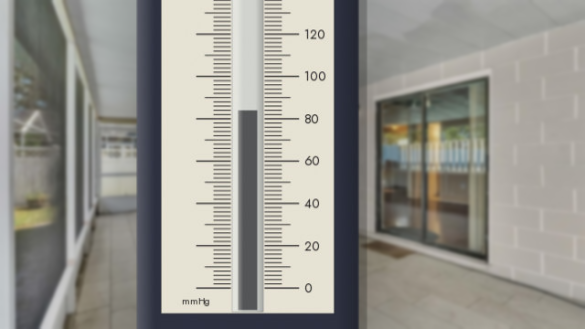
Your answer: 84 mmHg
